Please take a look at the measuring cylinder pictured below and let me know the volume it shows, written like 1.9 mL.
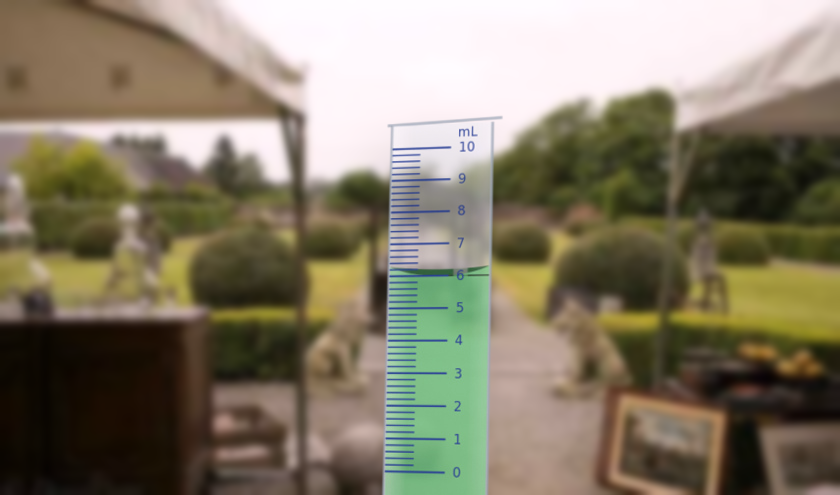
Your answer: 6 mL
